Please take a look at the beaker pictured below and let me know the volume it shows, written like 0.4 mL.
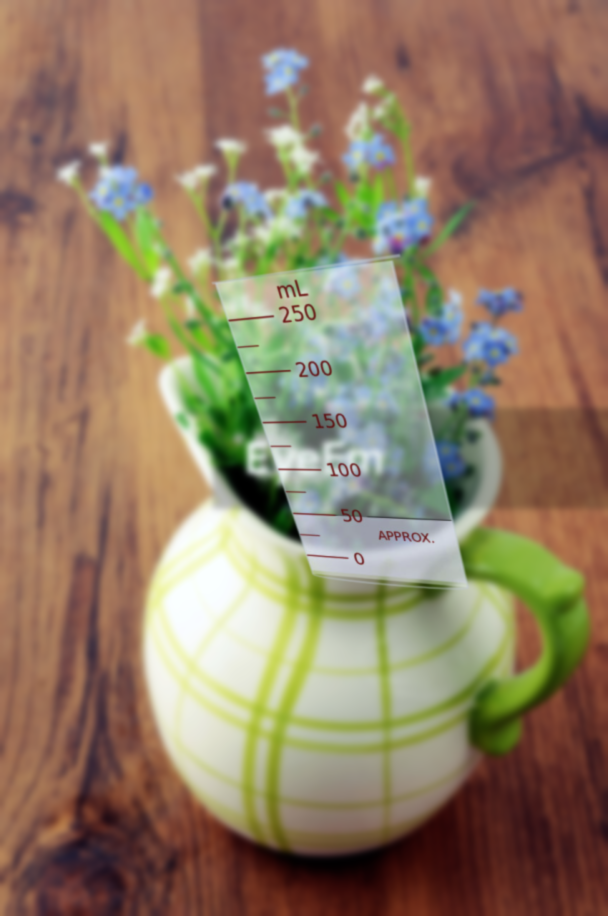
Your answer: 50 mL
